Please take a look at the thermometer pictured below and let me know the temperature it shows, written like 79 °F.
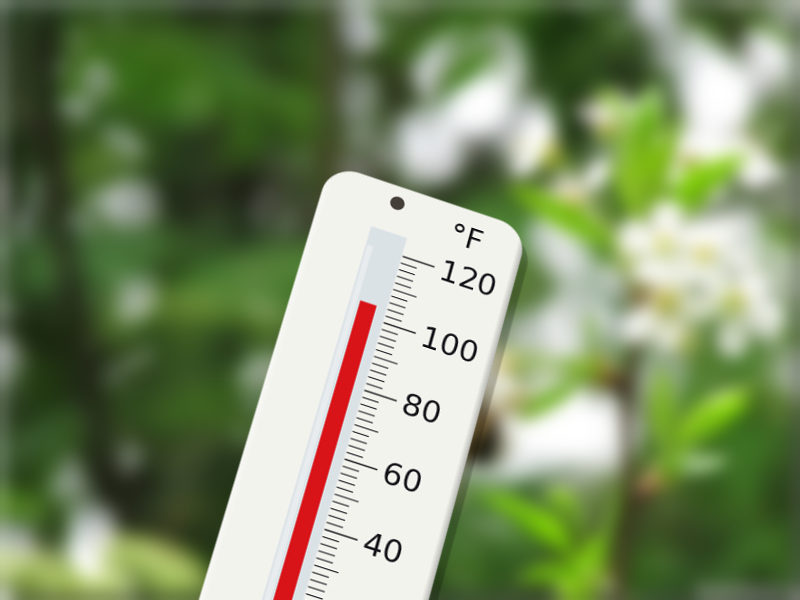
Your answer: 104 °F
